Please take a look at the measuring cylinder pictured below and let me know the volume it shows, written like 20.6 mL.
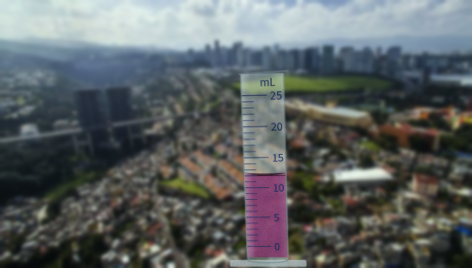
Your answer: 12 mL
